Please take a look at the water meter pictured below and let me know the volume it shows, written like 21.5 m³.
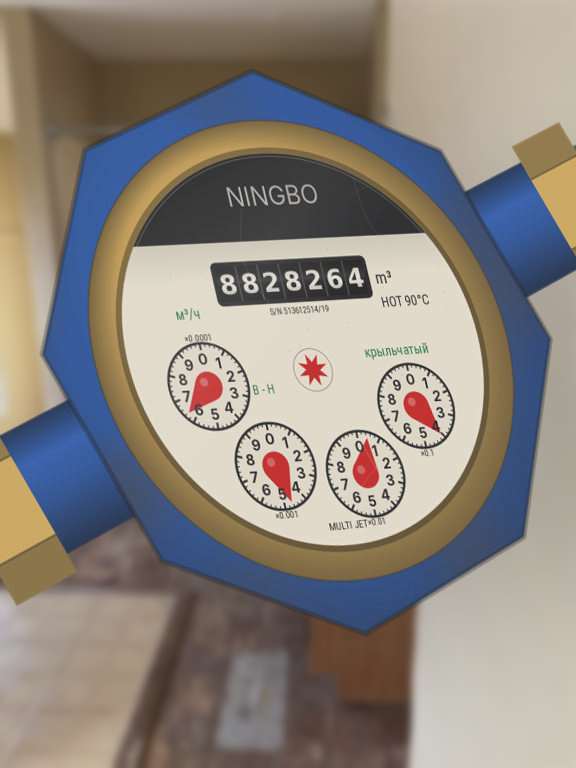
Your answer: 8828264.4046 m³
